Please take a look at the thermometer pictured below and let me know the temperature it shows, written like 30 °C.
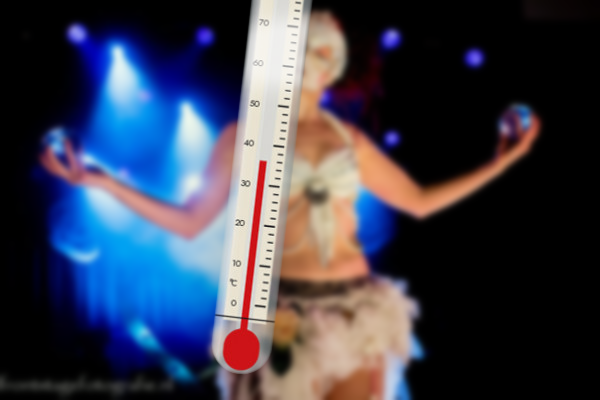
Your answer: 36 °C
